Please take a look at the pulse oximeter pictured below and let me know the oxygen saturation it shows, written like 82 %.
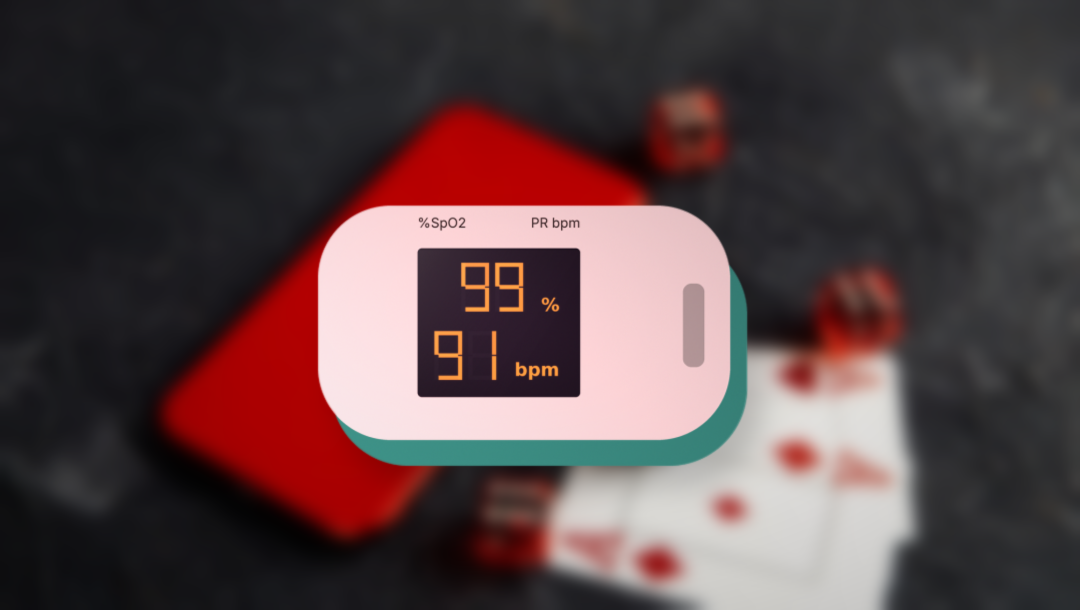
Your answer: 99 %
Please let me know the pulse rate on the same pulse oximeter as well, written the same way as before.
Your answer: 91 bpm
